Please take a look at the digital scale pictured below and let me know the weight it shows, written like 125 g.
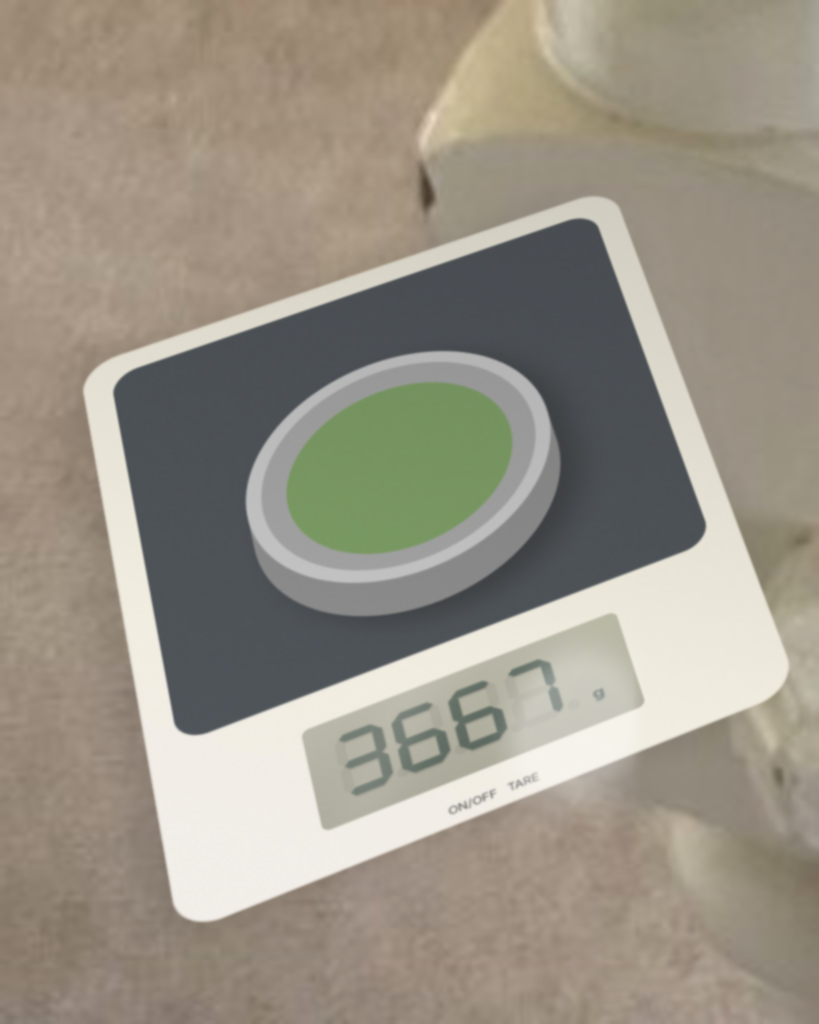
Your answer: 3667 g
